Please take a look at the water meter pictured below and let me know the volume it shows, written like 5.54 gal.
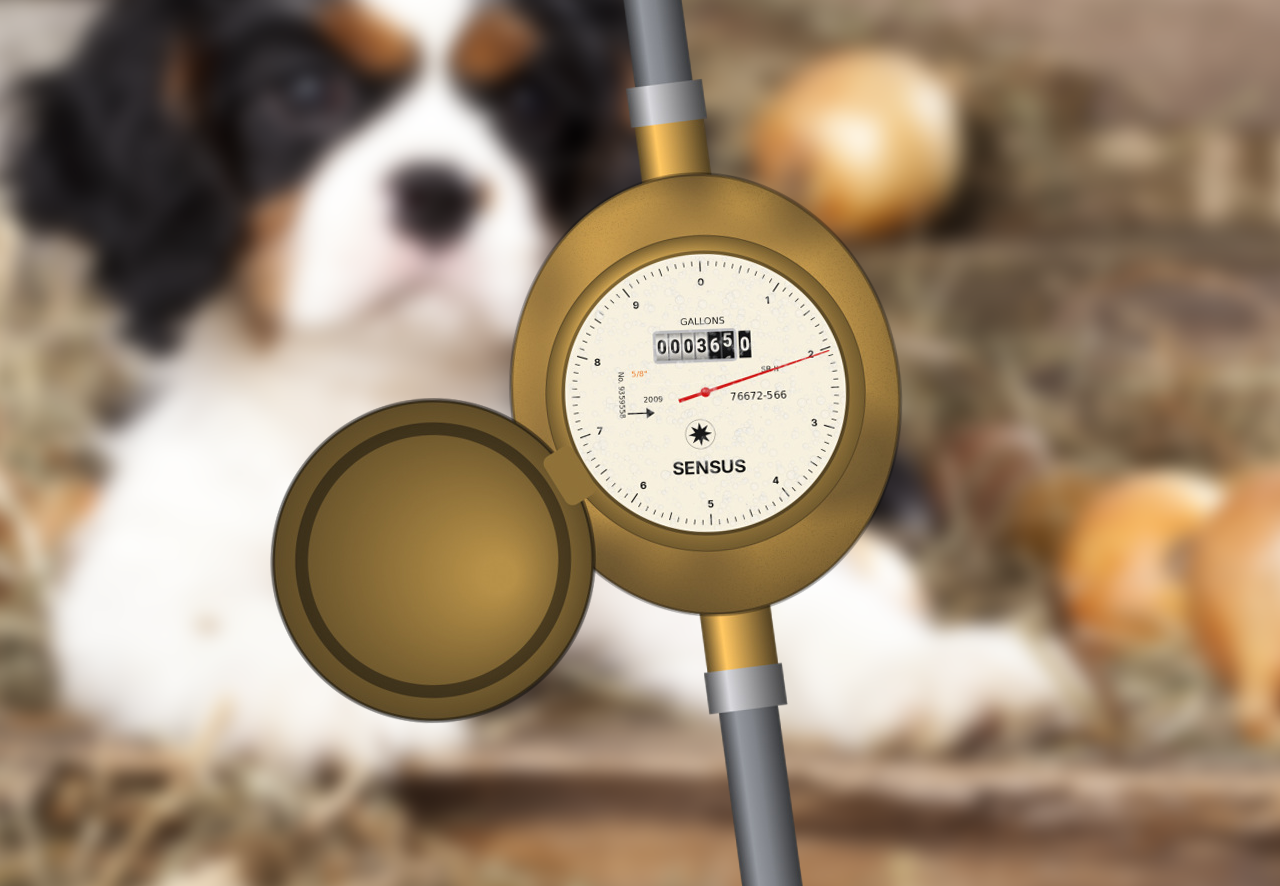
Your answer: 3652.0 gal
